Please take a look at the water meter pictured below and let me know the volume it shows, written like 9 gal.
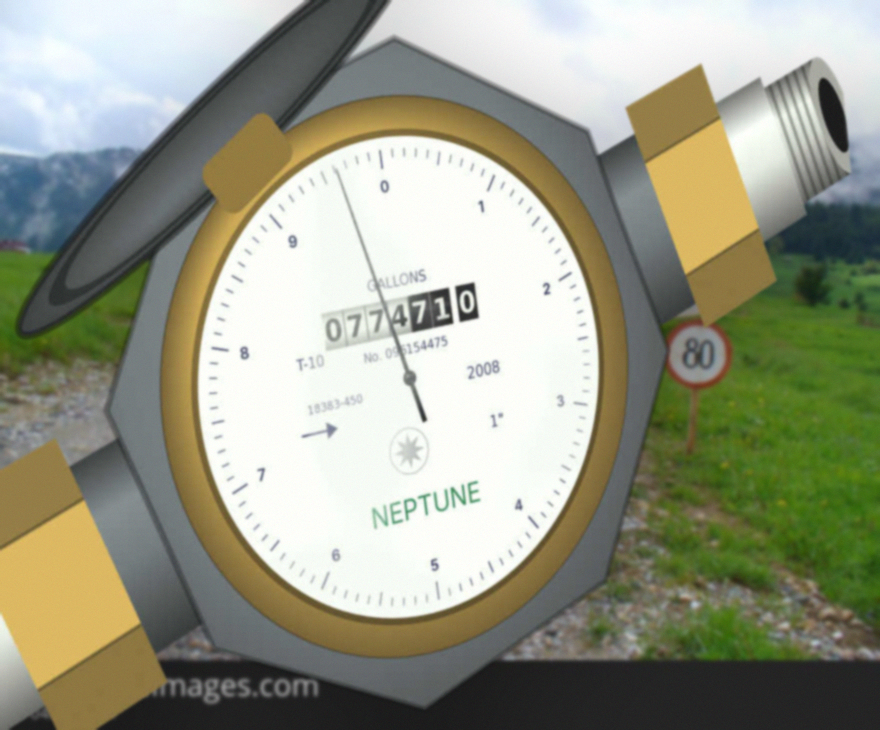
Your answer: 774709.6 gal
